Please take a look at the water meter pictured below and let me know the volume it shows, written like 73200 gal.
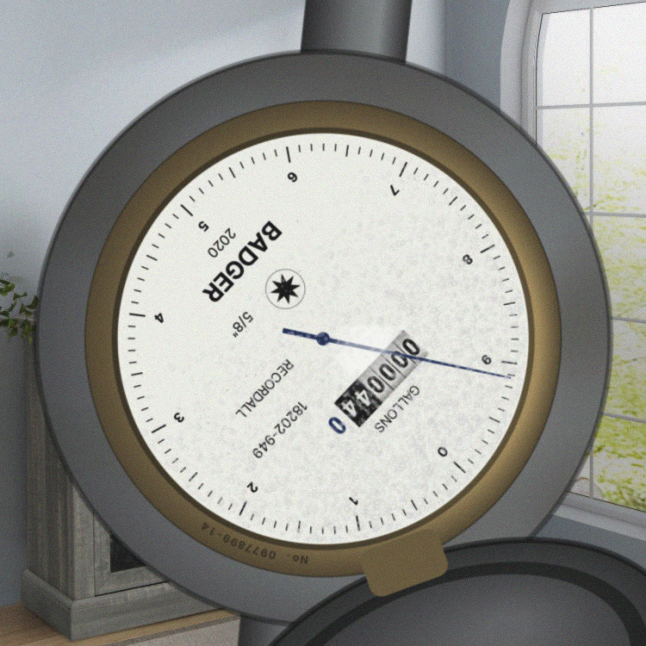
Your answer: 439.1 gal
